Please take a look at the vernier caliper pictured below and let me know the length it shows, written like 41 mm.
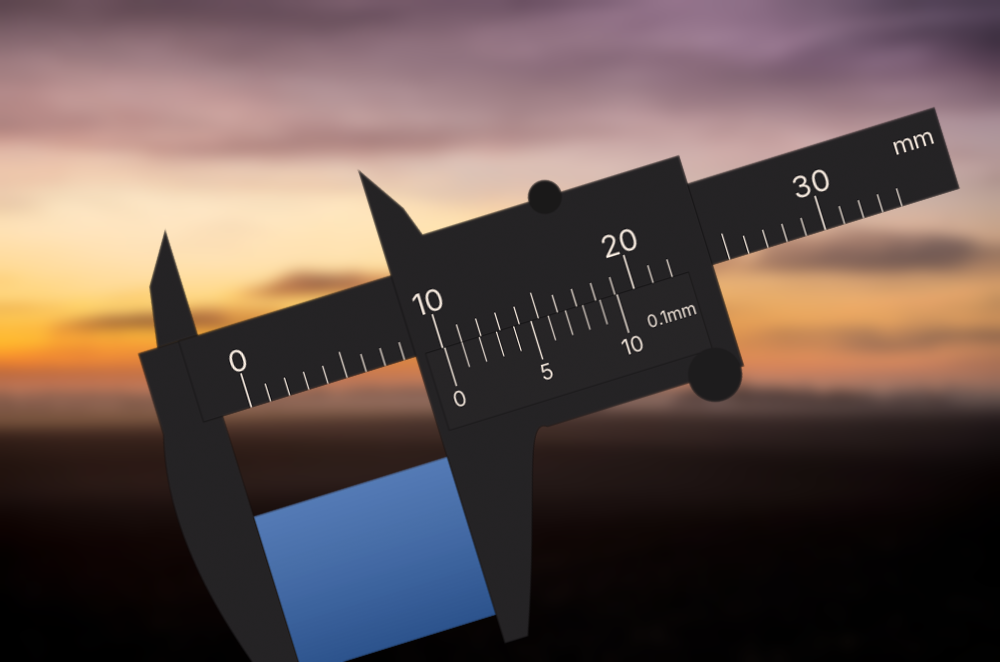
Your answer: 10.1 mm
